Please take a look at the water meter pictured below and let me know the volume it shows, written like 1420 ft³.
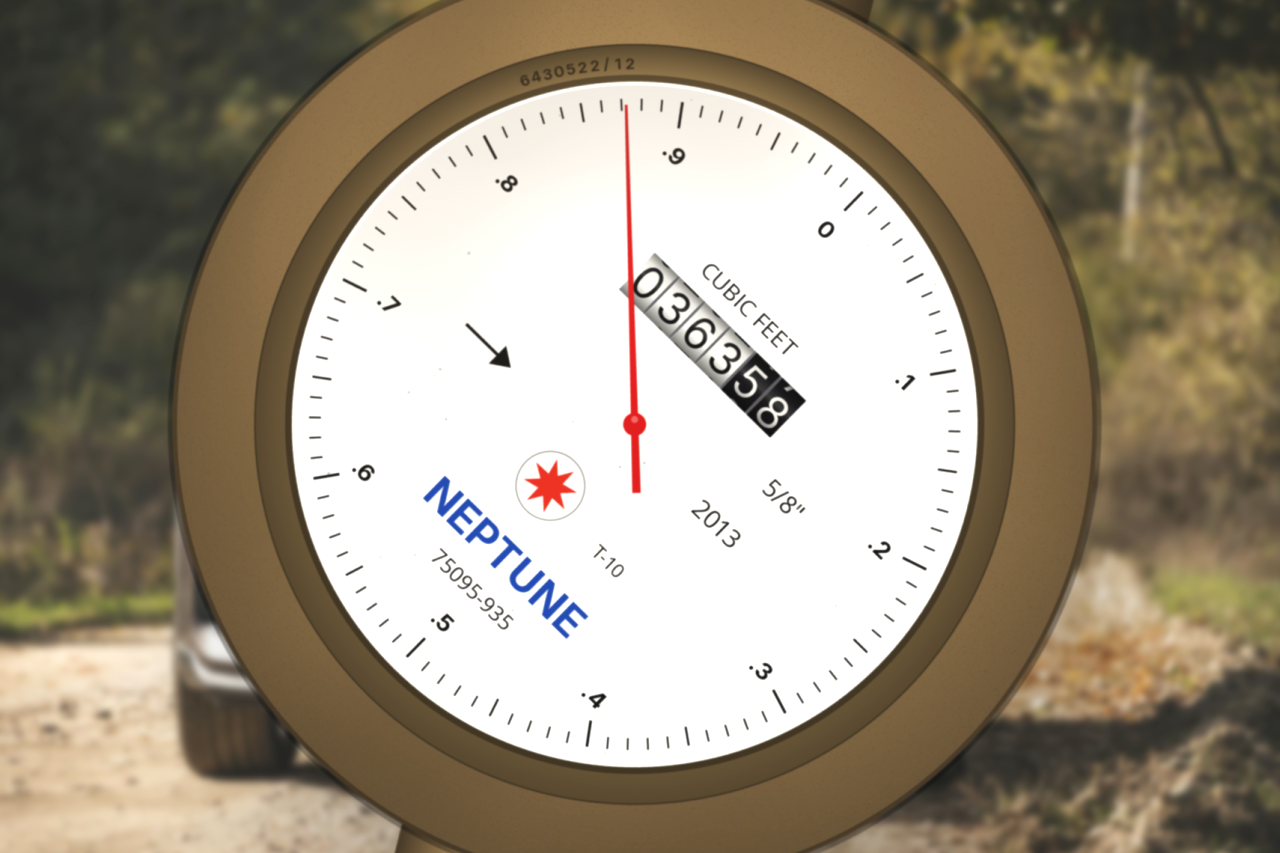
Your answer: 36357.87 ft³
